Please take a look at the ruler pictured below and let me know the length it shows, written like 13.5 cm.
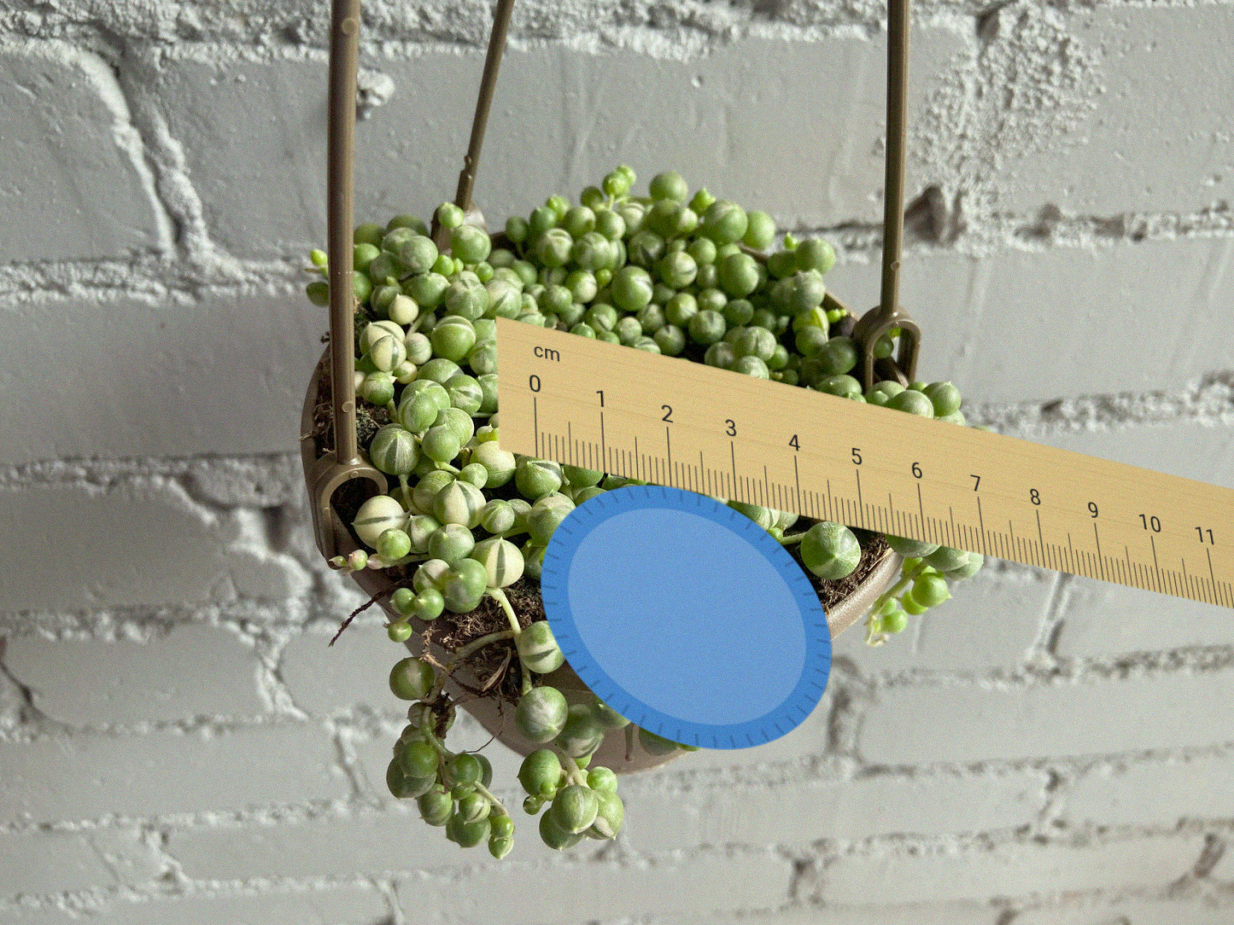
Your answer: 4.3 cm
